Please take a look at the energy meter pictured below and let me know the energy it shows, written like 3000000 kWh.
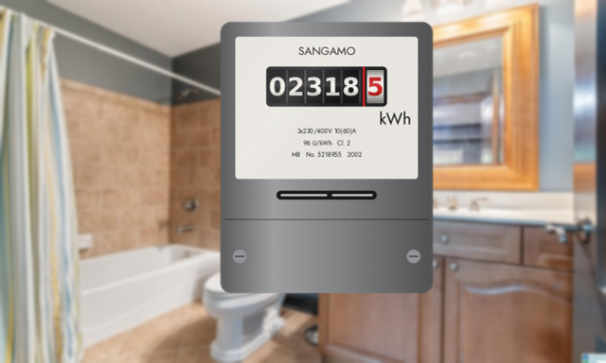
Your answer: 2318.5 kWh
